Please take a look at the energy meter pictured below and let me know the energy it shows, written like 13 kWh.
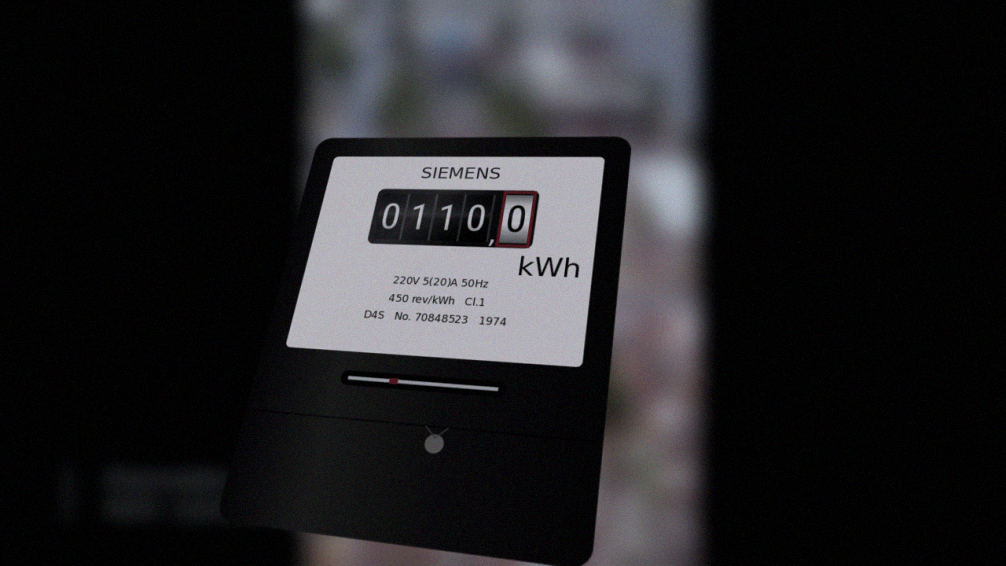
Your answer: 110.0 kWh
